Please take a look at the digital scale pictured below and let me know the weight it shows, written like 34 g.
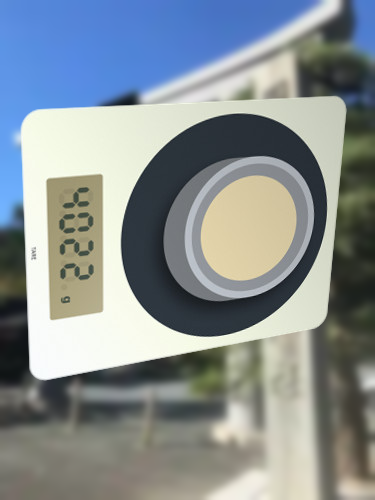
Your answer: 4022 g
